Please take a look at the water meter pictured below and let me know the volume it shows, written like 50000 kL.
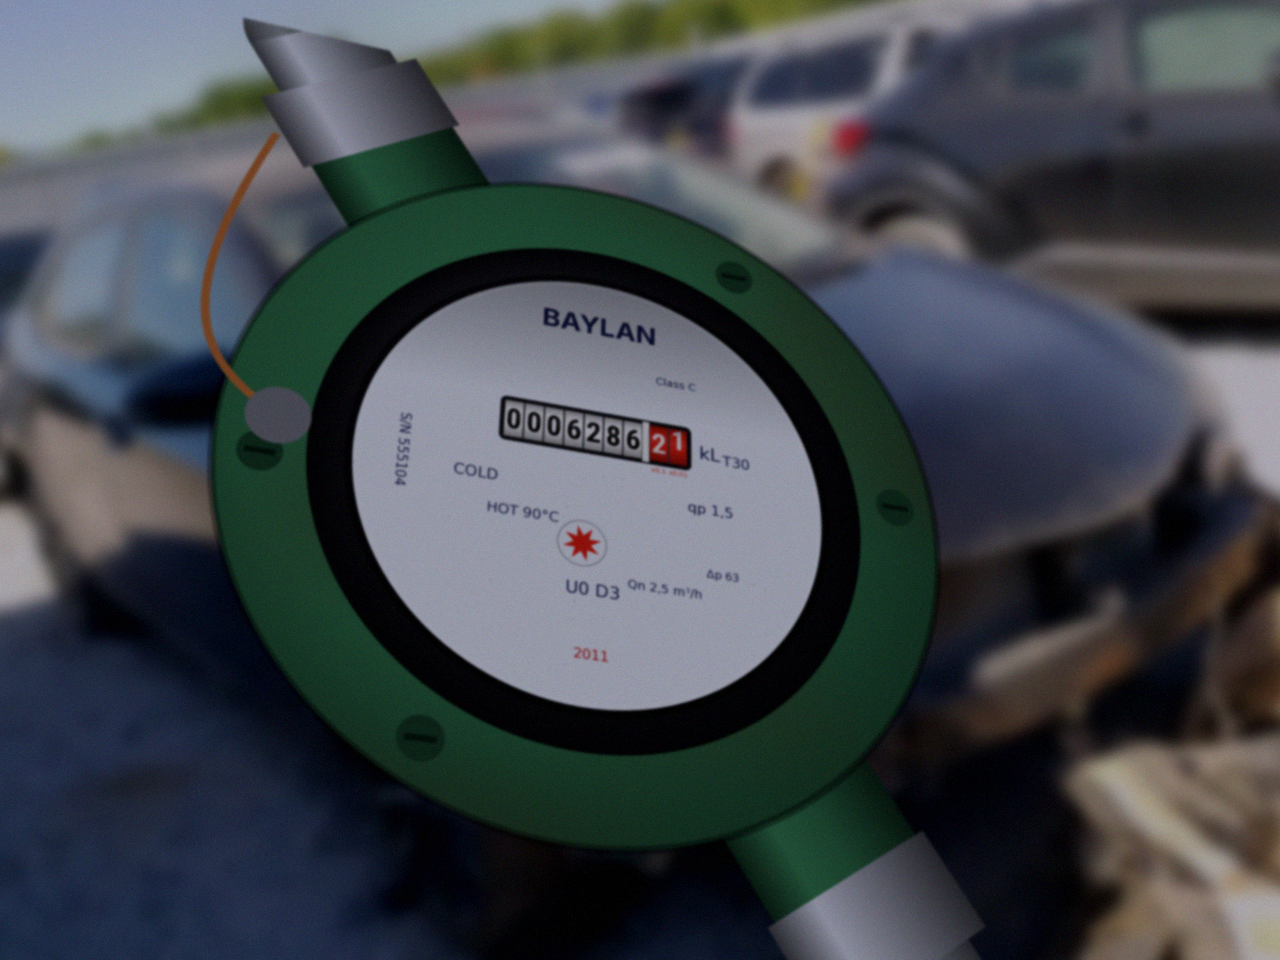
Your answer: 6286.21 kL
